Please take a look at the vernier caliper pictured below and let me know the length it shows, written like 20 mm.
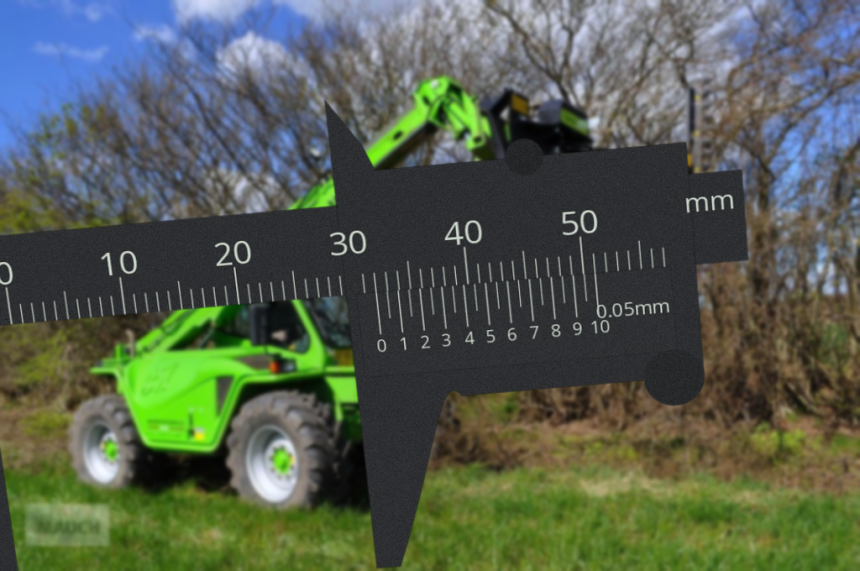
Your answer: 32.0 mm
